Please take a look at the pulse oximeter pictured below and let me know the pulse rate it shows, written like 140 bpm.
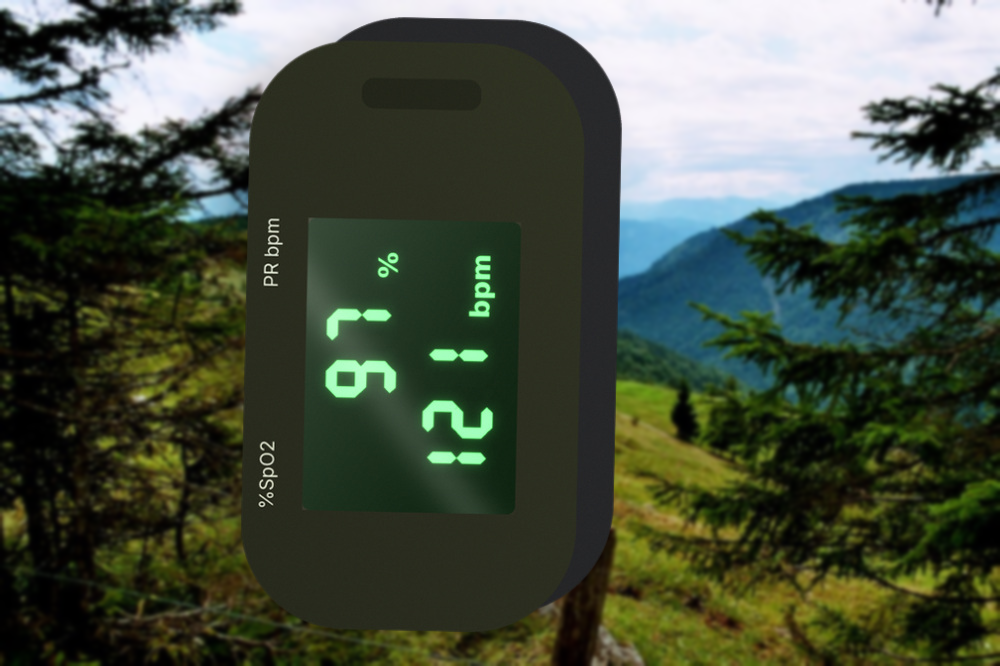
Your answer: 121 bpm
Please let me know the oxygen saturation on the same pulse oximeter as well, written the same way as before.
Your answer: 97 %
